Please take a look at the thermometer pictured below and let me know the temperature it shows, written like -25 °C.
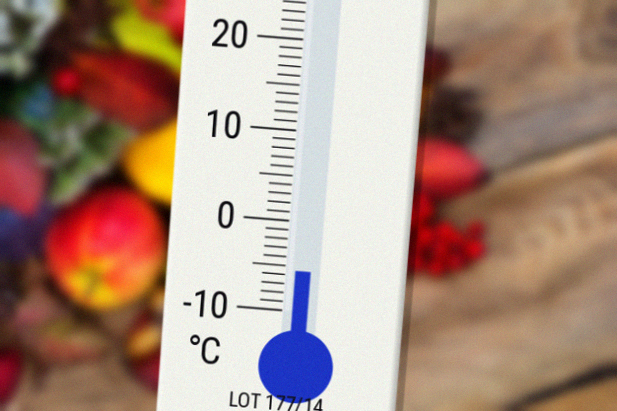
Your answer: -5.5 °C
